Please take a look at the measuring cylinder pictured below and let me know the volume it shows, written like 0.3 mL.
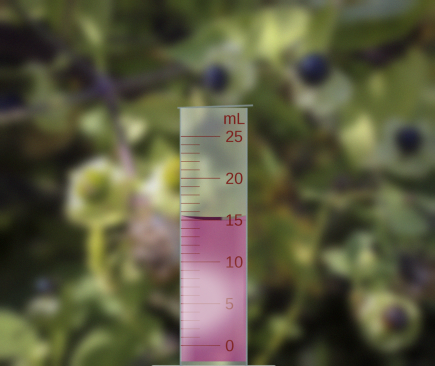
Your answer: 15 mL
